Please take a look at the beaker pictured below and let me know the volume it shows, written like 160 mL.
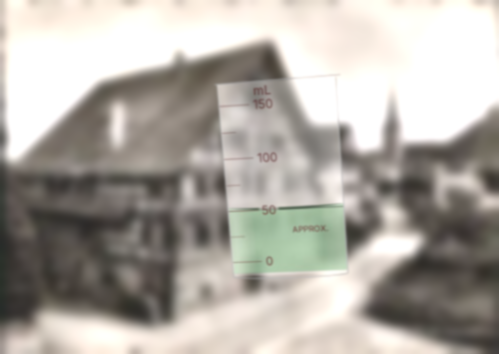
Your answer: 50 mL
